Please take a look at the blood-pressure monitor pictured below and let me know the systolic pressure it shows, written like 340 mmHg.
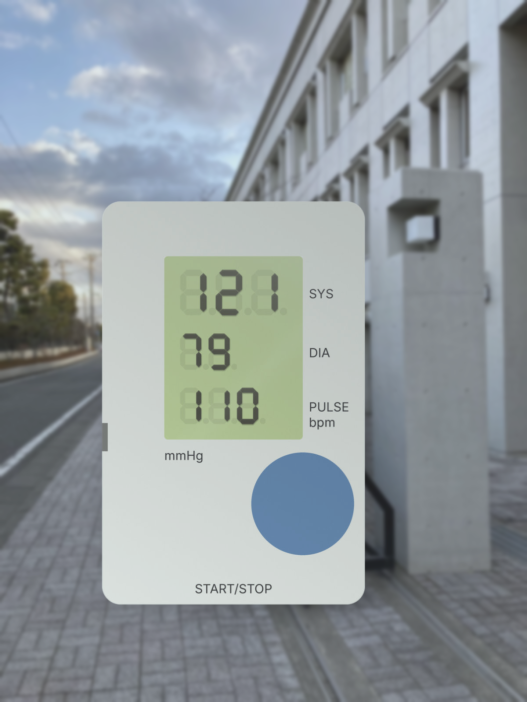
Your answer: 121 mmHg
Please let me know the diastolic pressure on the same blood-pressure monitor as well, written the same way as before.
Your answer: 79 mmHg
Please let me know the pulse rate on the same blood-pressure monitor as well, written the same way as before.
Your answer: 110 bpm
